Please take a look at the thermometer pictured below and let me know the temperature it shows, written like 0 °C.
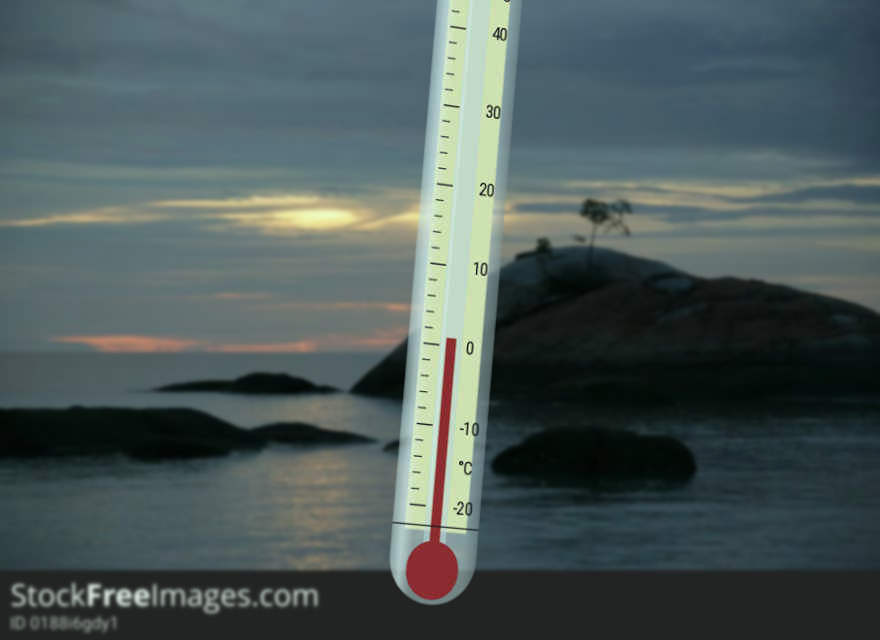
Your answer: 1 °C
